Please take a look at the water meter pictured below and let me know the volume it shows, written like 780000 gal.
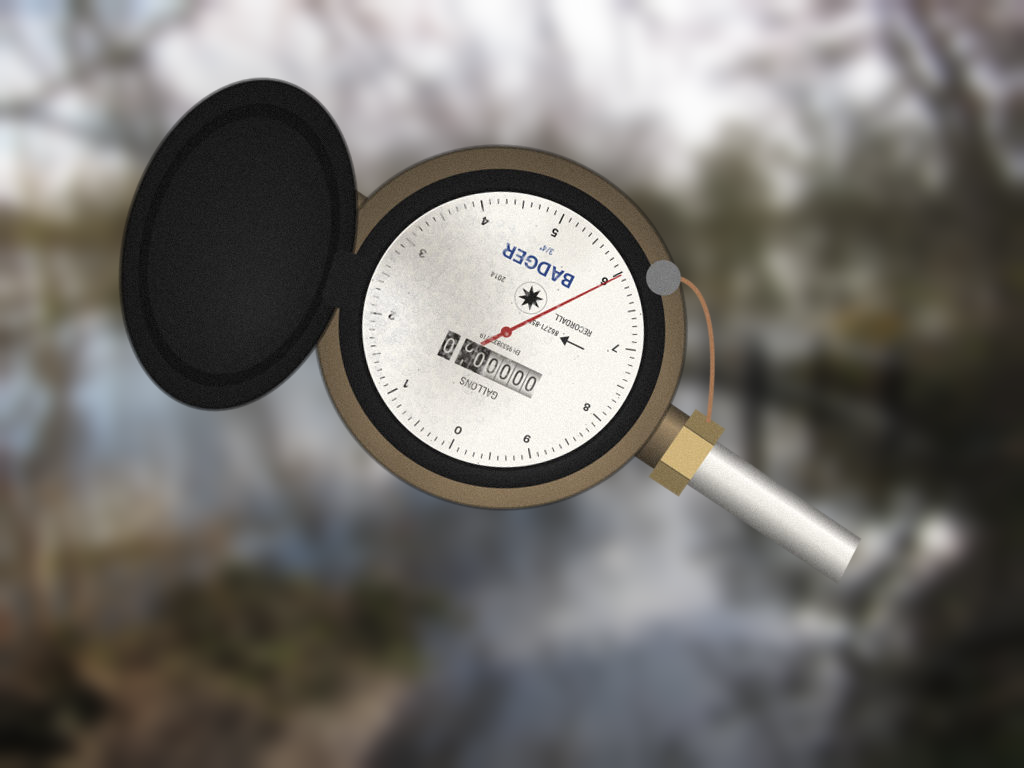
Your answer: 16.0 gal
